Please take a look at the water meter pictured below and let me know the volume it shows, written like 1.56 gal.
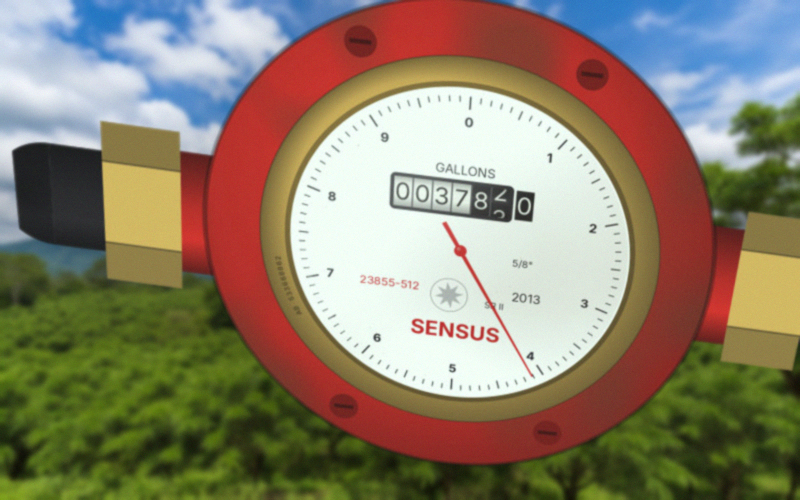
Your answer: 37824.1 gal
